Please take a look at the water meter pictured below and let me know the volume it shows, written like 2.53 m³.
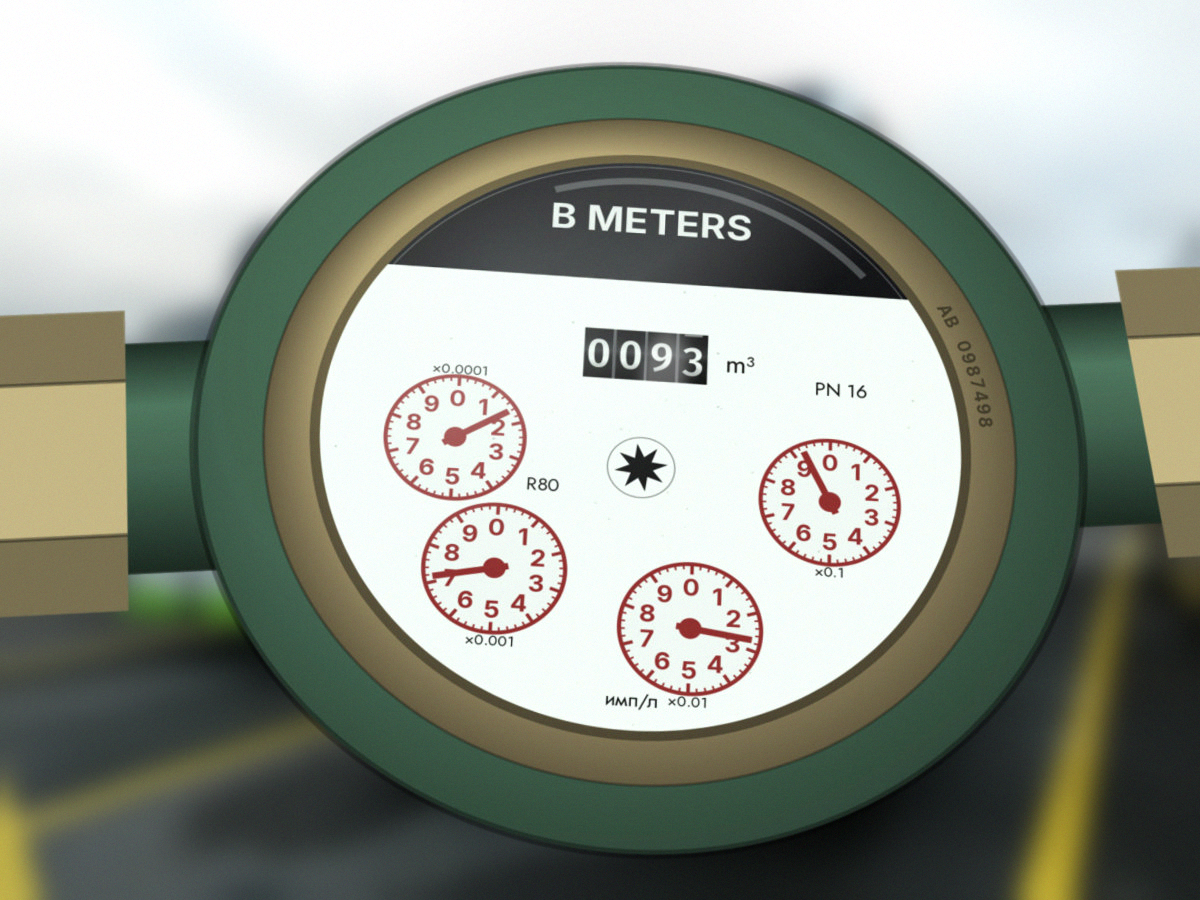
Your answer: 92.9271 m³
